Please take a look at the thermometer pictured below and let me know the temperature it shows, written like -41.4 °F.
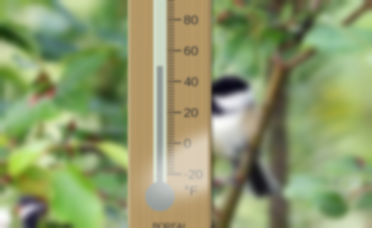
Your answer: 50 °F
